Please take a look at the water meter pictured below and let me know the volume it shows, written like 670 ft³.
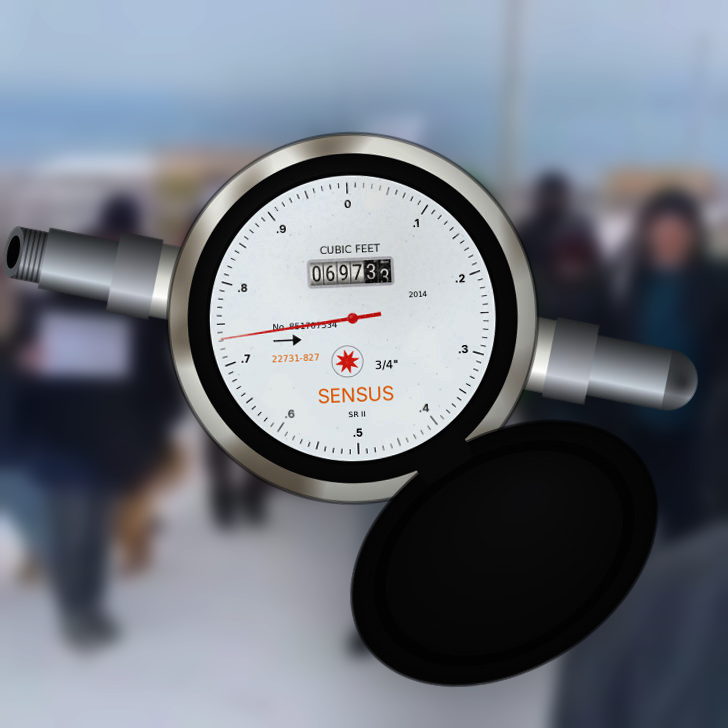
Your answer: 69732.73 ft³
